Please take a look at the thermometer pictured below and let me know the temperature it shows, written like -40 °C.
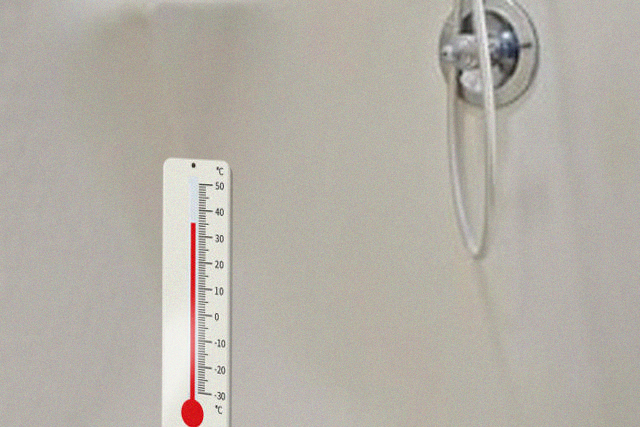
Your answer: 35 °C
